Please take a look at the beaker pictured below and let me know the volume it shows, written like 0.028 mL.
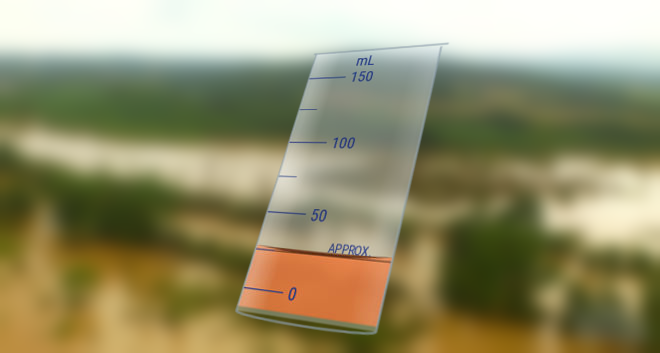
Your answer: 25 mL
